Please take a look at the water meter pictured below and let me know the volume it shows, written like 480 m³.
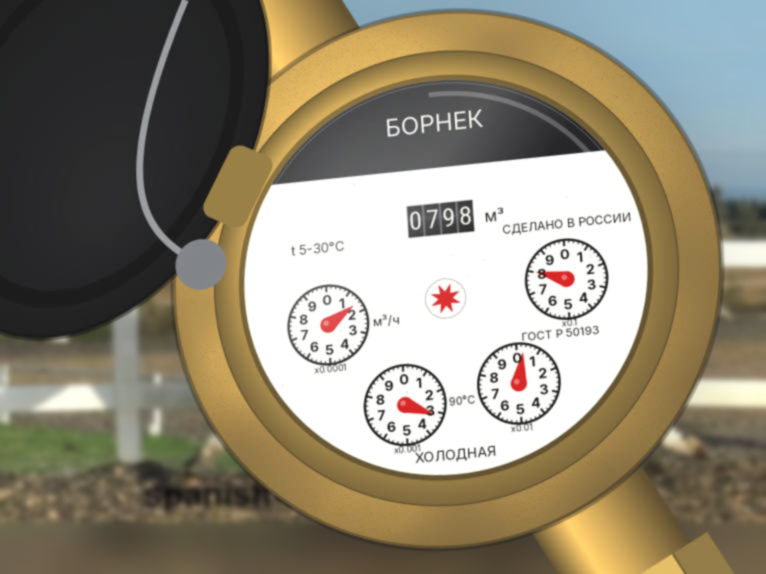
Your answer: 798.8031 m³
